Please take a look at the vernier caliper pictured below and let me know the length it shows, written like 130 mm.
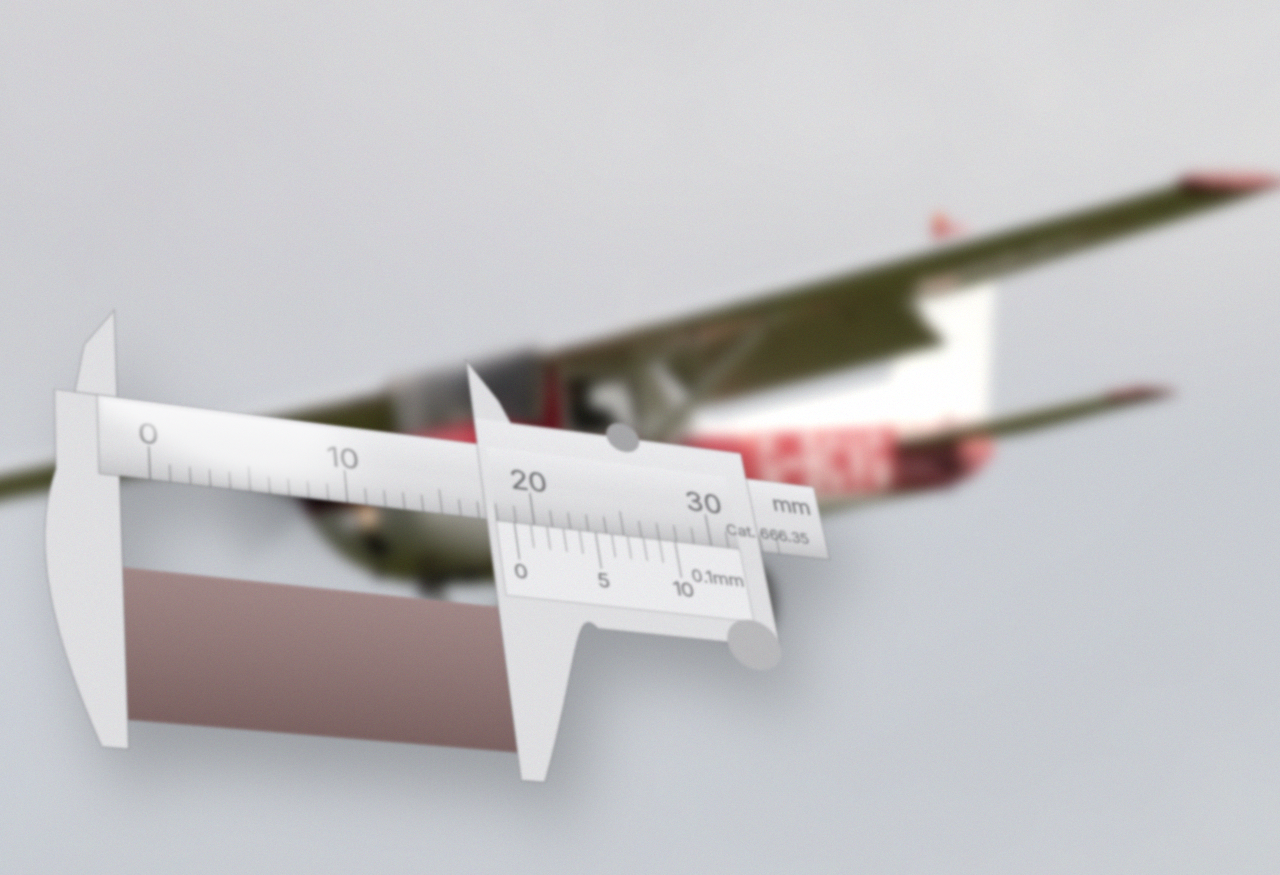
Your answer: 18.9 mm
